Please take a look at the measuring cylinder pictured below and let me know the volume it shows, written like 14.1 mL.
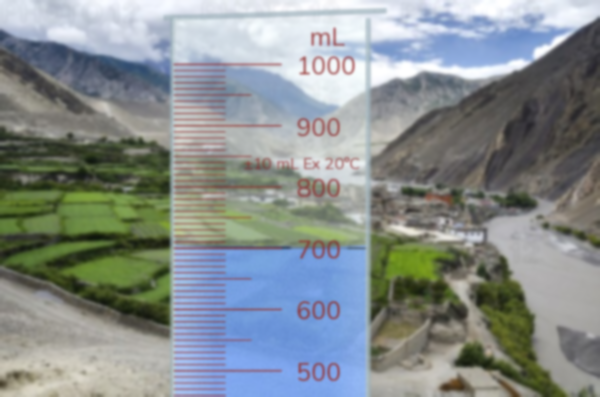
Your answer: 700 mL
